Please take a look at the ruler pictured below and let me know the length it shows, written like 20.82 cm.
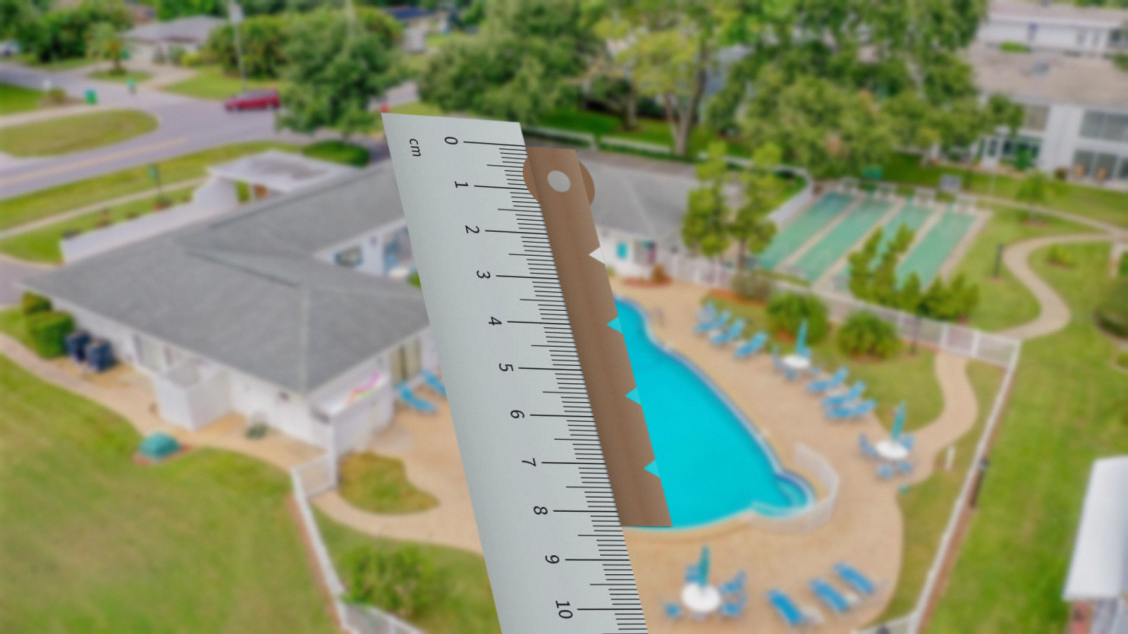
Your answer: 8.3 cm
